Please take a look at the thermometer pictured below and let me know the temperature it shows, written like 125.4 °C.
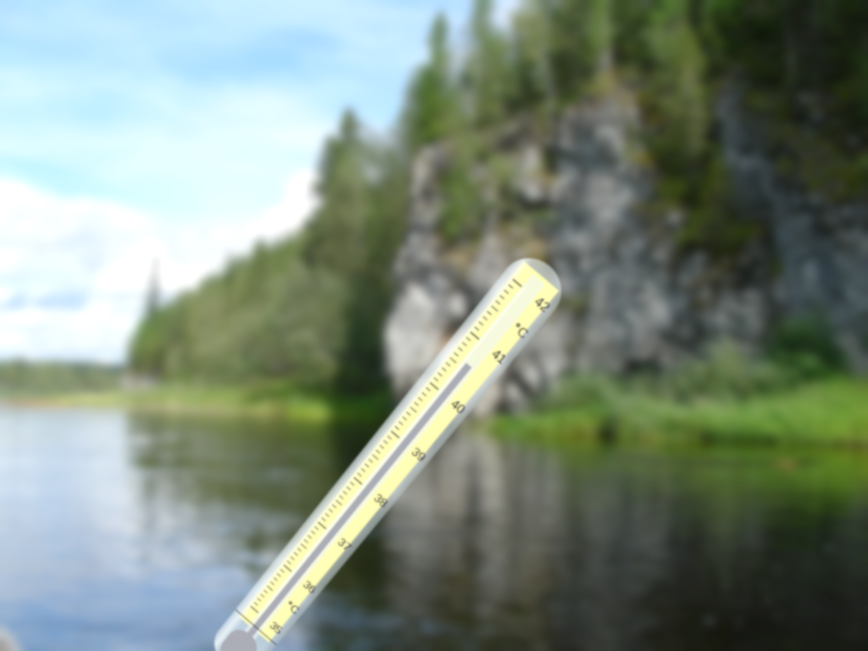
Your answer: 40.6 °C
